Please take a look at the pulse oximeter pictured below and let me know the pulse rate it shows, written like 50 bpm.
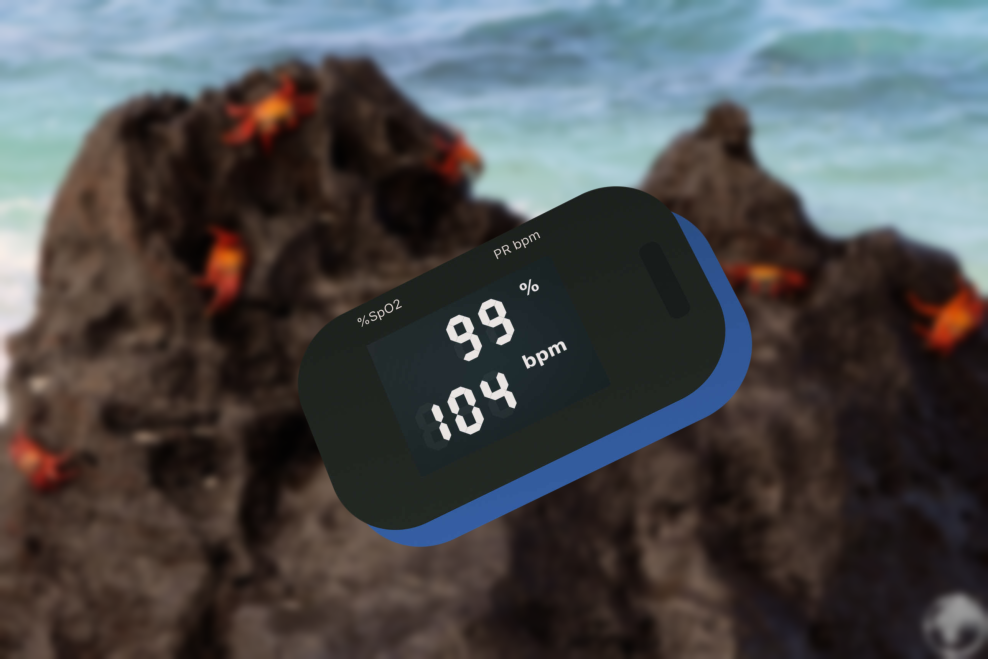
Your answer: 104 bpm
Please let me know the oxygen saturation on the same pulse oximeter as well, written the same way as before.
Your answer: 99 %
